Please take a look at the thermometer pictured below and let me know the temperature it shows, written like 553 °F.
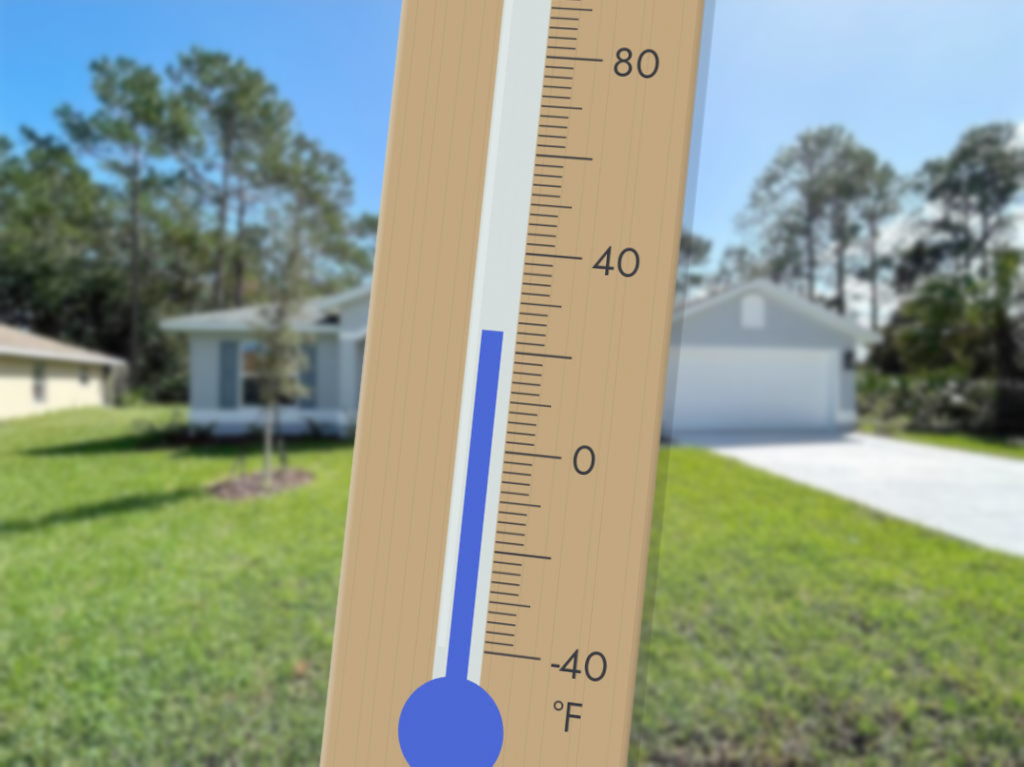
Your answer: 24 °F
